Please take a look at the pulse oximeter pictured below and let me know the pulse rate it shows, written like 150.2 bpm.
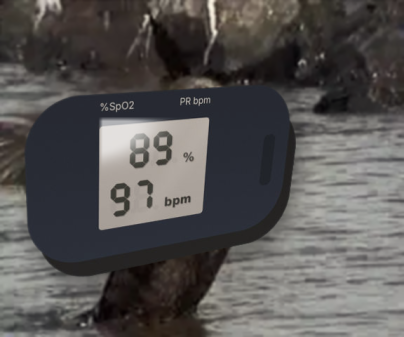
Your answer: 97 bpm
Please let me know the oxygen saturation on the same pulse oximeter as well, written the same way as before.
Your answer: 89 %
